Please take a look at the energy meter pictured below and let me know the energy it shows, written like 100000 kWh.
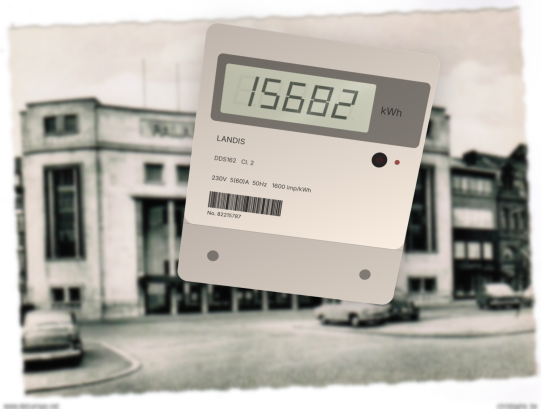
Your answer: 15682 kWh
